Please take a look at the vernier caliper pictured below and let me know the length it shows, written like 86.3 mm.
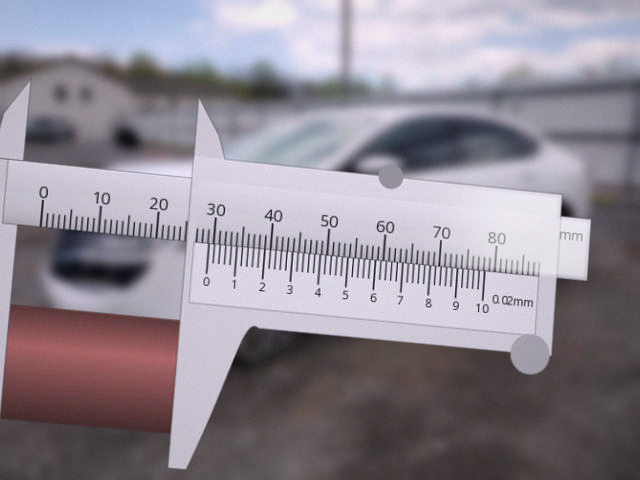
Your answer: 29.2 mm
